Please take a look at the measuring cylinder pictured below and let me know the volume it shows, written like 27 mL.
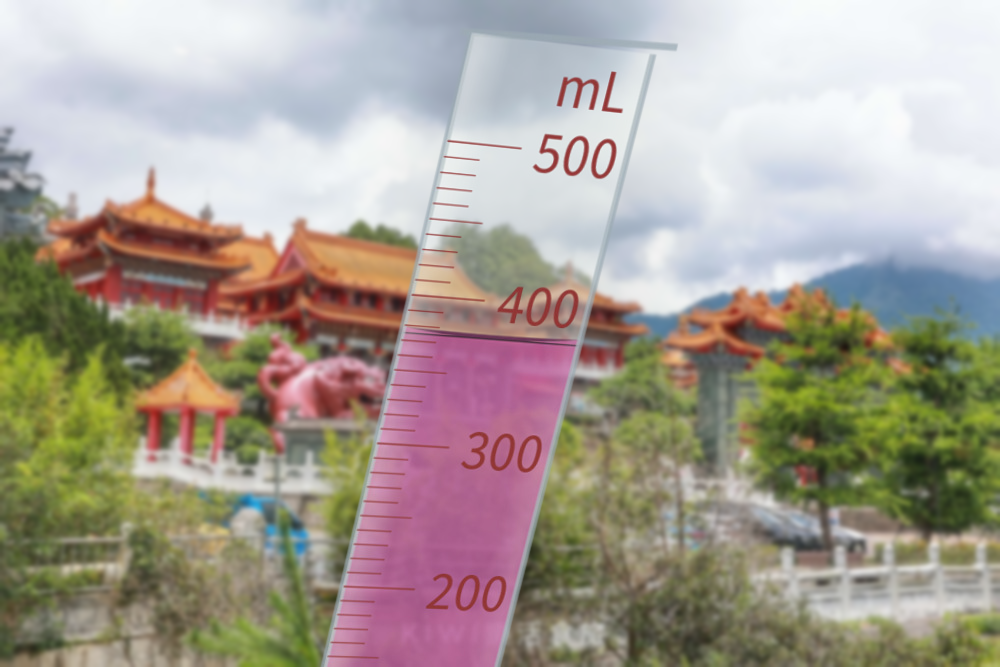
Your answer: 375 mL
